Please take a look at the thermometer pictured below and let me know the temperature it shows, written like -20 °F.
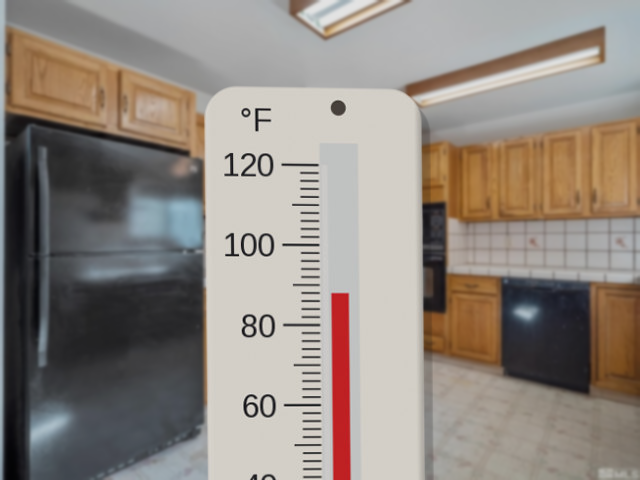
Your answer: 88 °F
